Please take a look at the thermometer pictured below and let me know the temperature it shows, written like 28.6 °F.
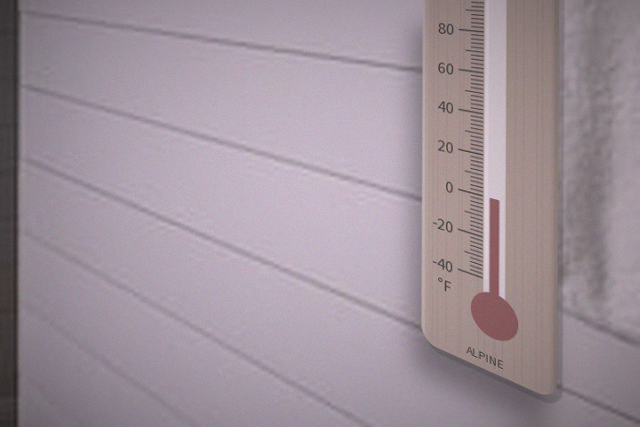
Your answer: 0 °F
